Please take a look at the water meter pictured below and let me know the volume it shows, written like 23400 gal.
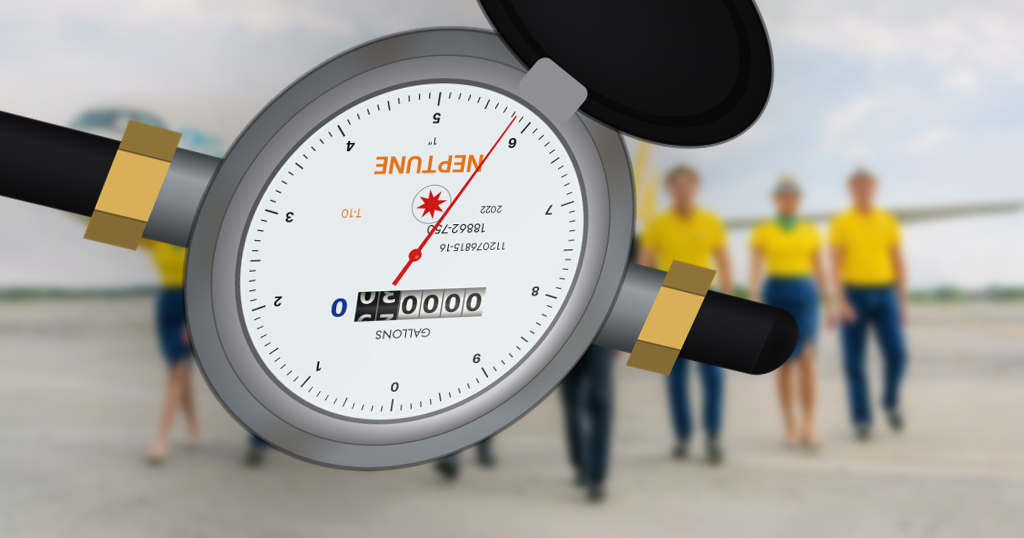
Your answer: 295.8 gal
